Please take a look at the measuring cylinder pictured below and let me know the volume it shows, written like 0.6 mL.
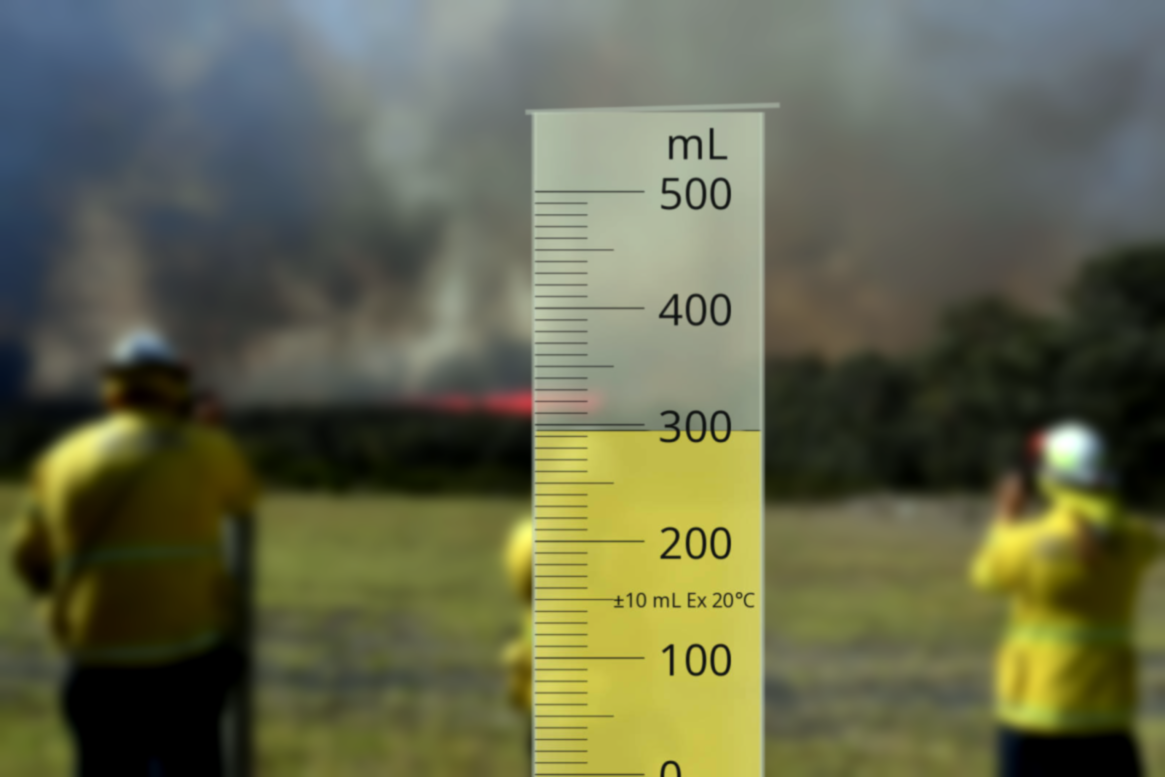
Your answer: 295 mL
